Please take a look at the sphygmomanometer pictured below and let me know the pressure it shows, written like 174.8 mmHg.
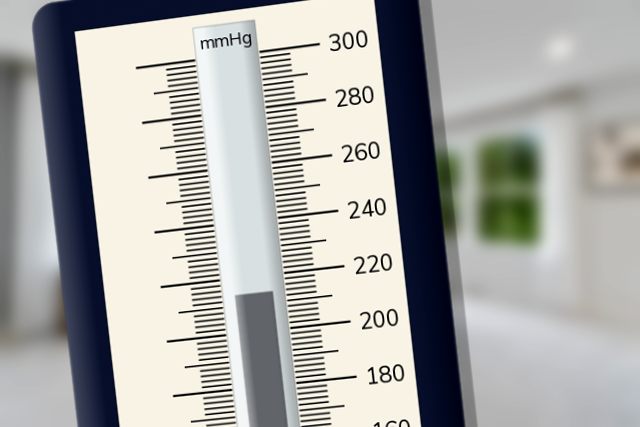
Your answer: 214 mmHg
